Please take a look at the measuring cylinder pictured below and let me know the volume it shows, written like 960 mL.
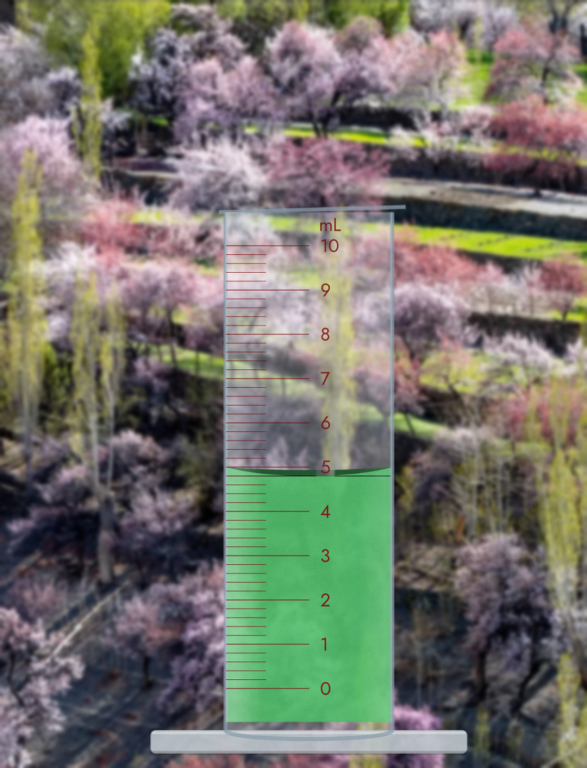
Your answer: 4.8 mL
